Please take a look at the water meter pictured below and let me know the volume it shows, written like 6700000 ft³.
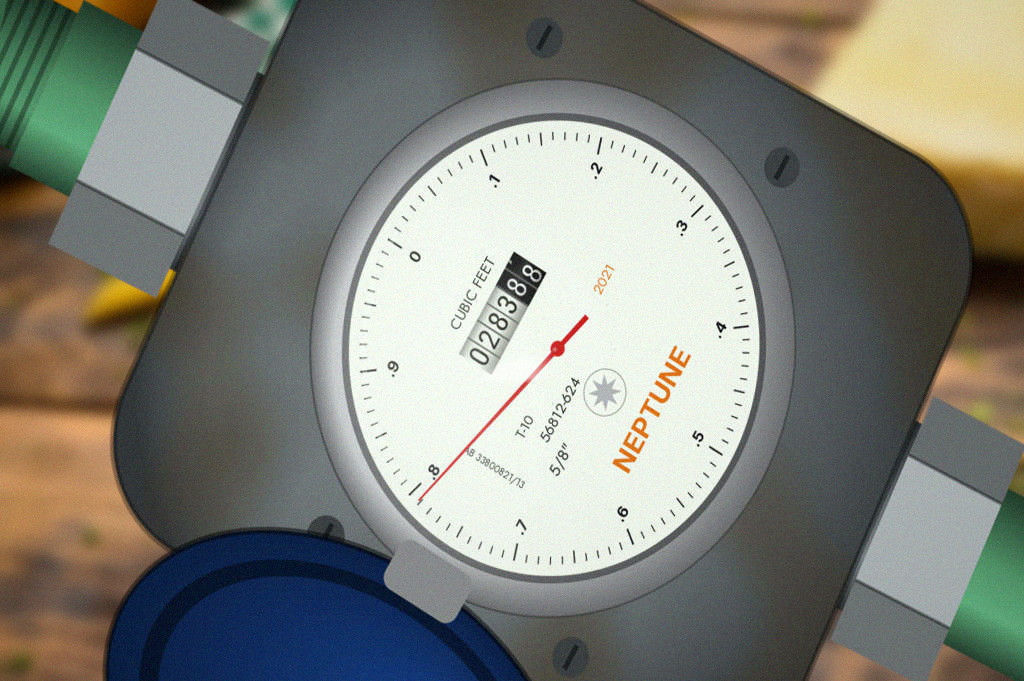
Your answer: 28387.79 ft³
